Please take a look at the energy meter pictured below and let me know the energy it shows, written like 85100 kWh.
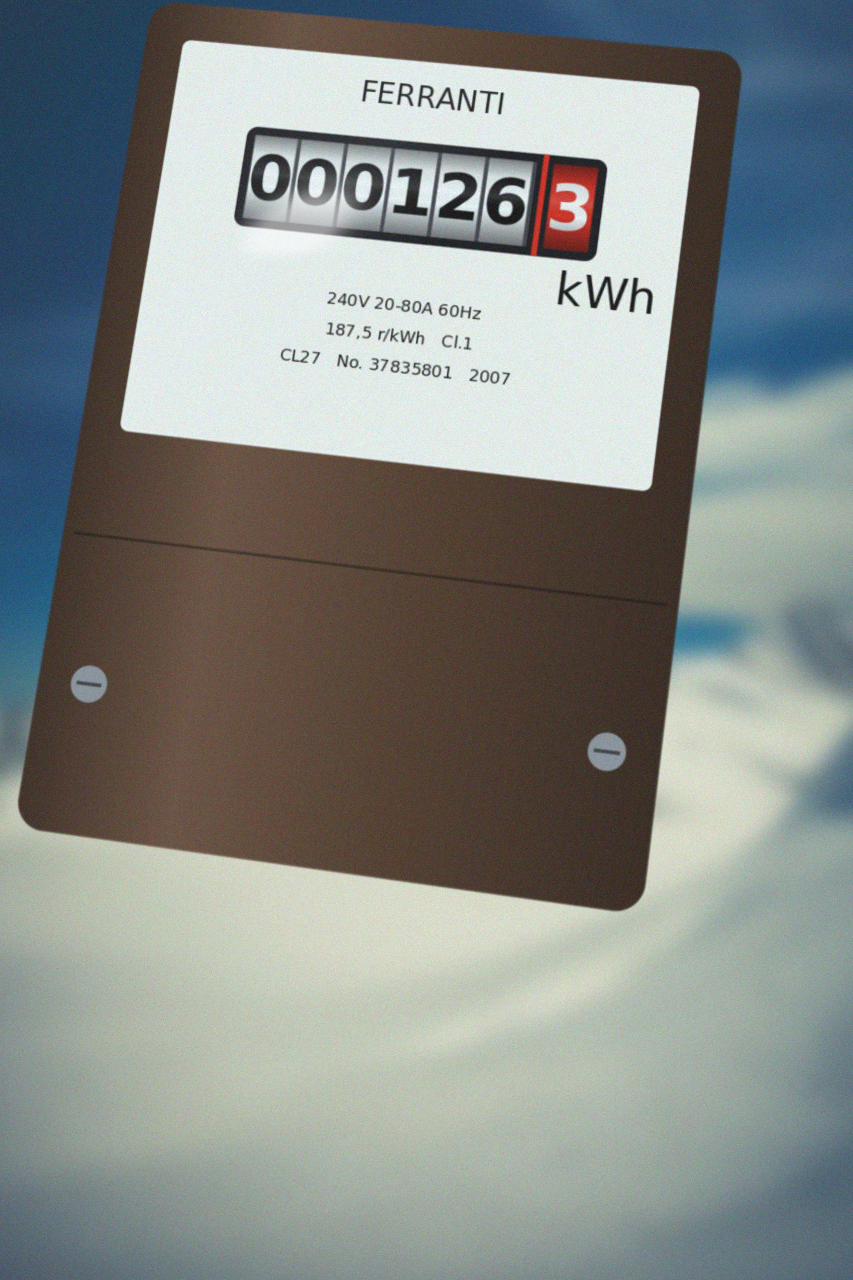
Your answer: 126.3 kWh
